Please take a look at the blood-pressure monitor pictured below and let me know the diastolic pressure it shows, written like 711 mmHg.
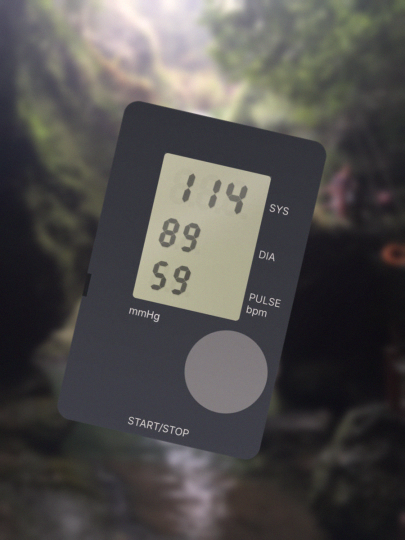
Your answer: 89 mmHg
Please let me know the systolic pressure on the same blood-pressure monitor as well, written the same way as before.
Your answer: 114 mmHg
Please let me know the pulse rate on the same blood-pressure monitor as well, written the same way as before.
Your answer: 59 bpm
